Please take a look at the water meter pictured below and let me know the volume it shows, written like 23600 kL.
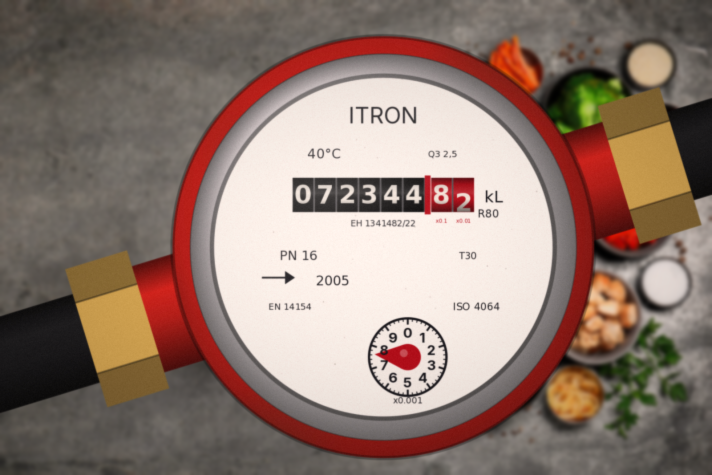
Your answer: 72344.817 kL
